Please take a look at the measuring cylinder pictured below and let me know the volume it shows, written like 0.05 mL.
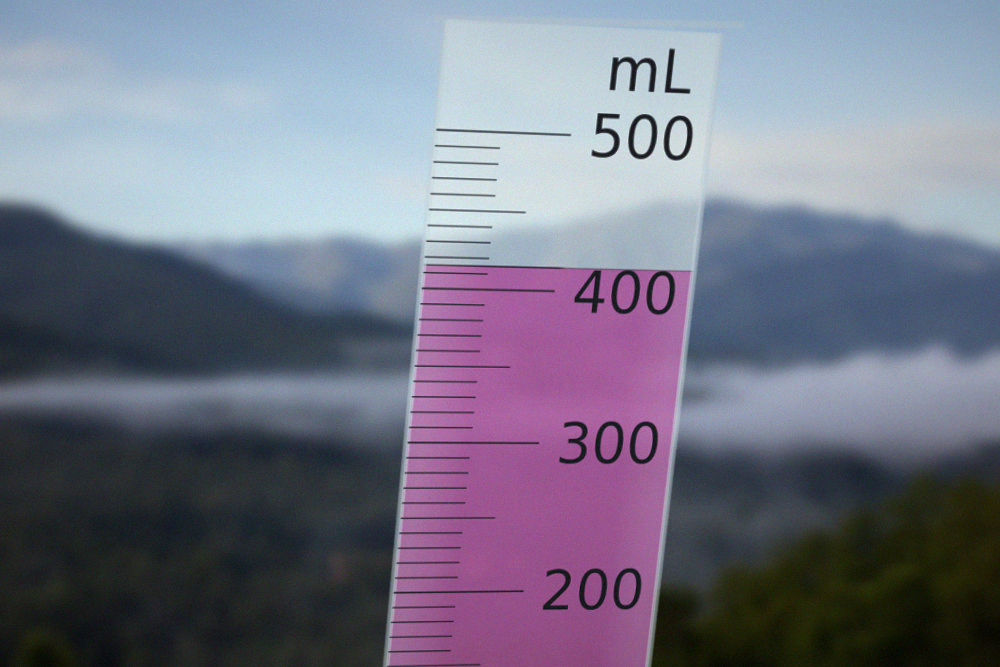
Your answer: 415 mL
